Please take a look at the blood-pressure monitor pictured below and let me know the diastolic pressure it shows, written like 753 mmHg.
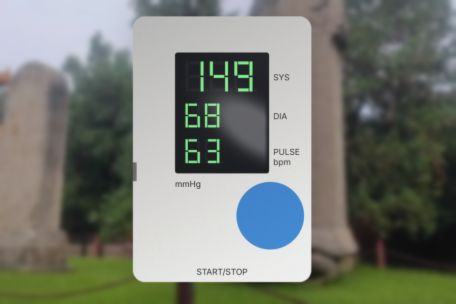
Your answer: 68 mmHg
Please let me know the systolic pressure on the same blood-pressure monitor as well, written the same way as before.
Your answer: 149 mmHg
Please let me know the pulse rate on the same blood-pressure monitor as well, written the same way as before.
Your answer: 63 bpm
